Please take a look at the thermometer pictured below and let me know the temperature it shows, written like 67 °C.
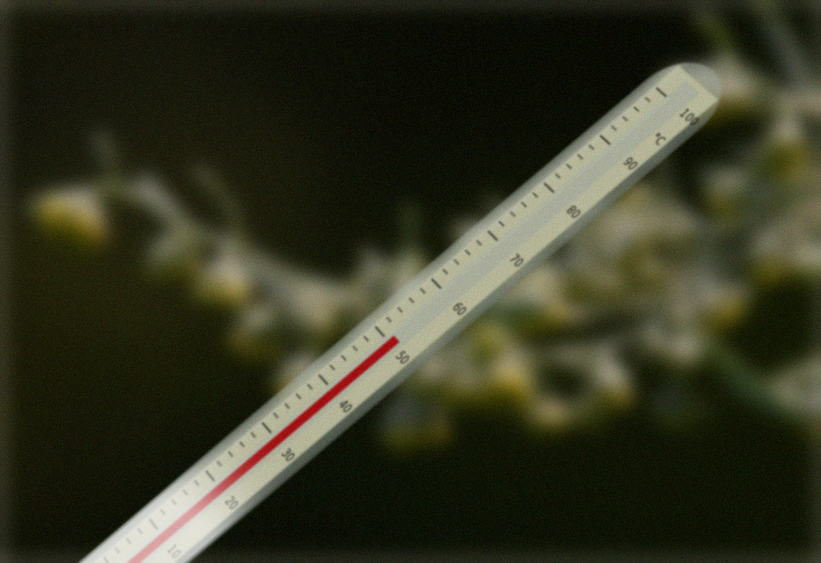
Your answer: 51 °C
